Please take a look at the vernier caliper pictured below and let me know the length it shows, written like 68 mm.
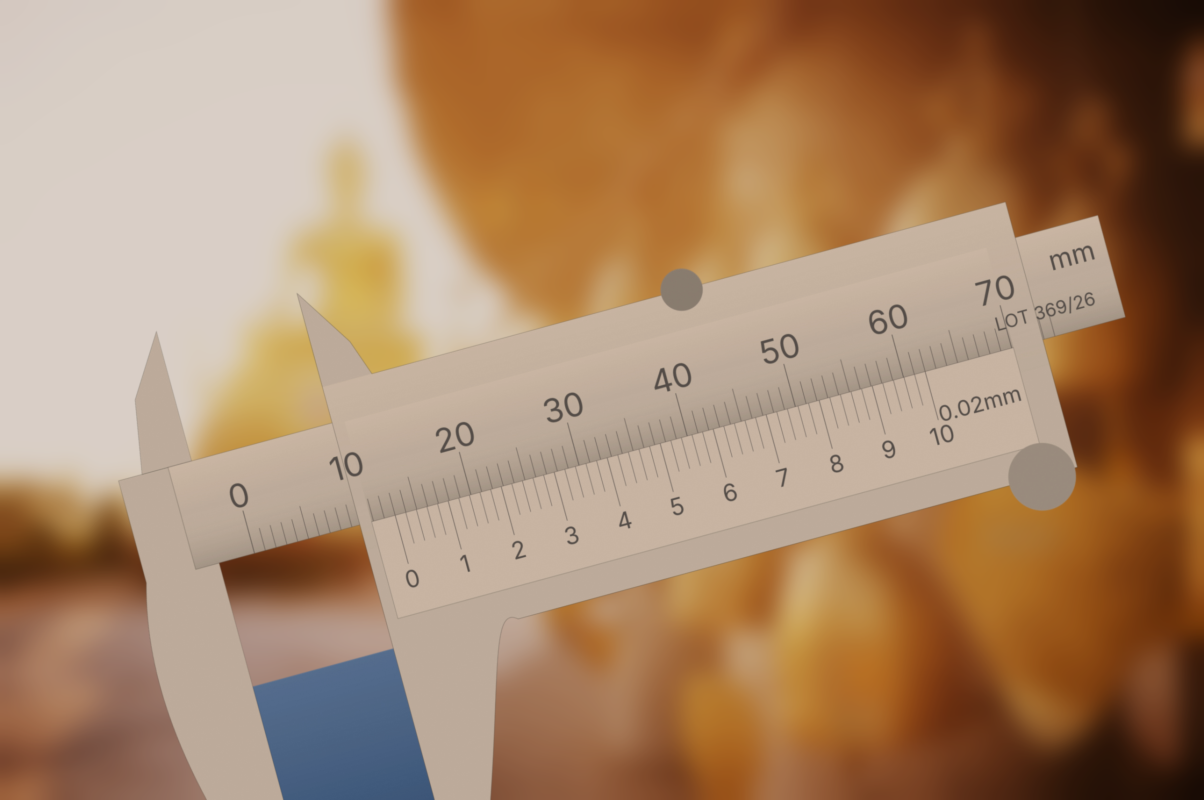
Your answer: 13.0 mm
